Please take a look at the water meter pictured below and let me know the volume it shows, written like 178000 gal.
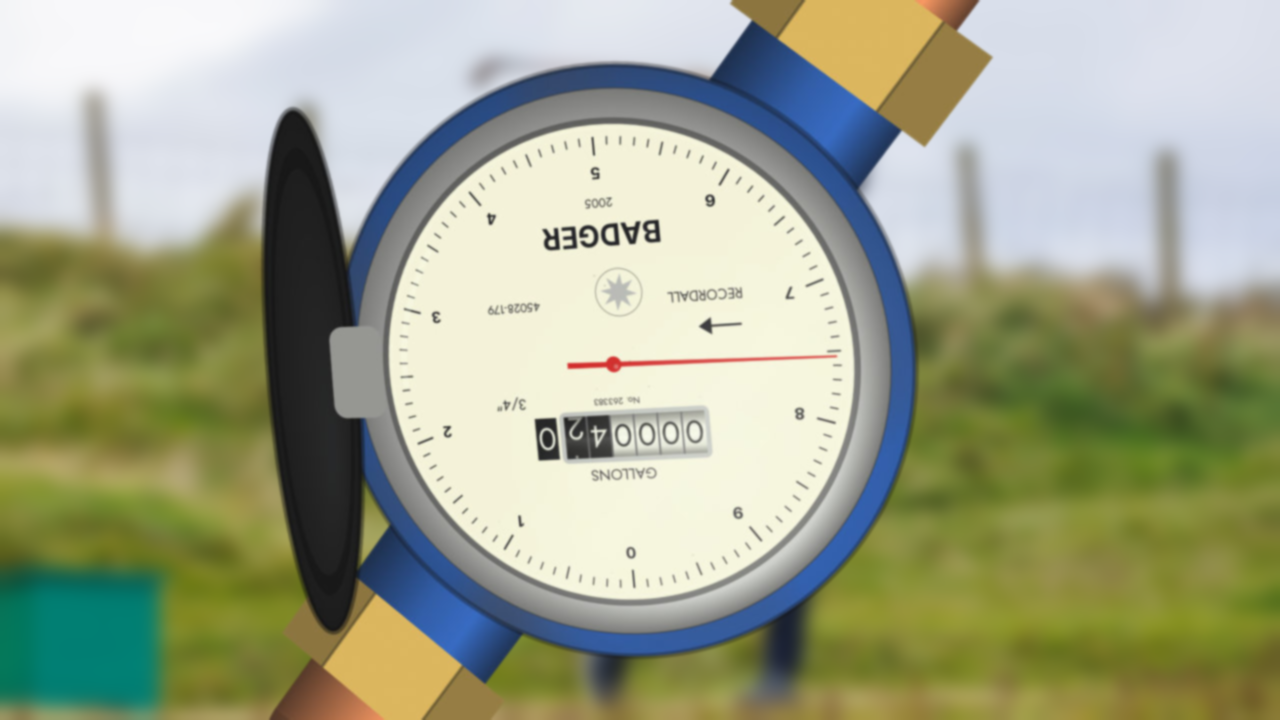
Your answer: 417.5 gal
